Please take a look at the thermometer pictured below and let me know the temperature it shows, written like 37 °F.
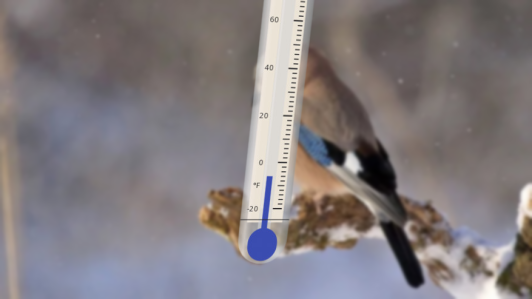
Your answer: -6 °F
